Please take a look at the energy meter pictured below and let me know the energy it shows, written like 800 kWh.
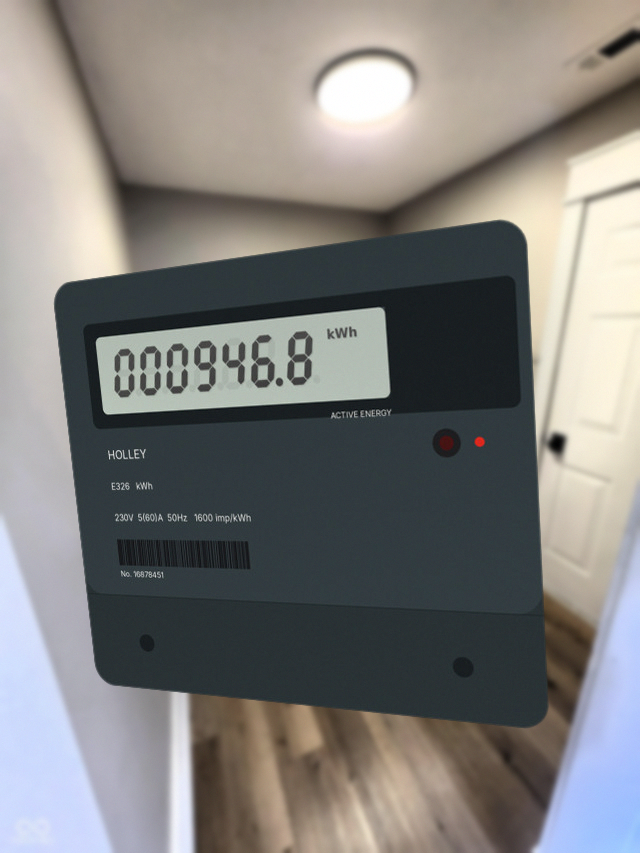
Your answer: 946.8 kWh
